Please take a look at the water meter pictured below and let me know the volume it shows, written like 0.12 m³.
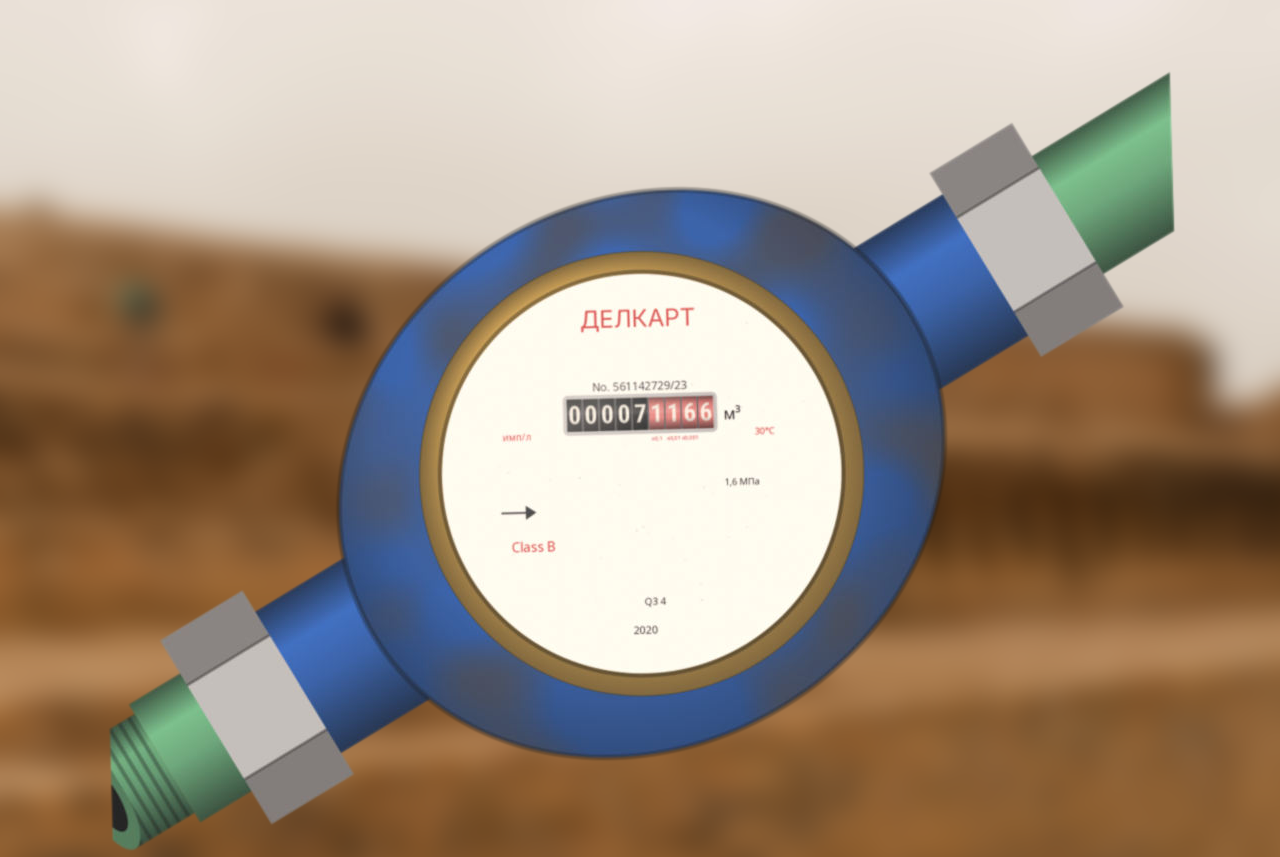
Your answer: 7.1166 m³
